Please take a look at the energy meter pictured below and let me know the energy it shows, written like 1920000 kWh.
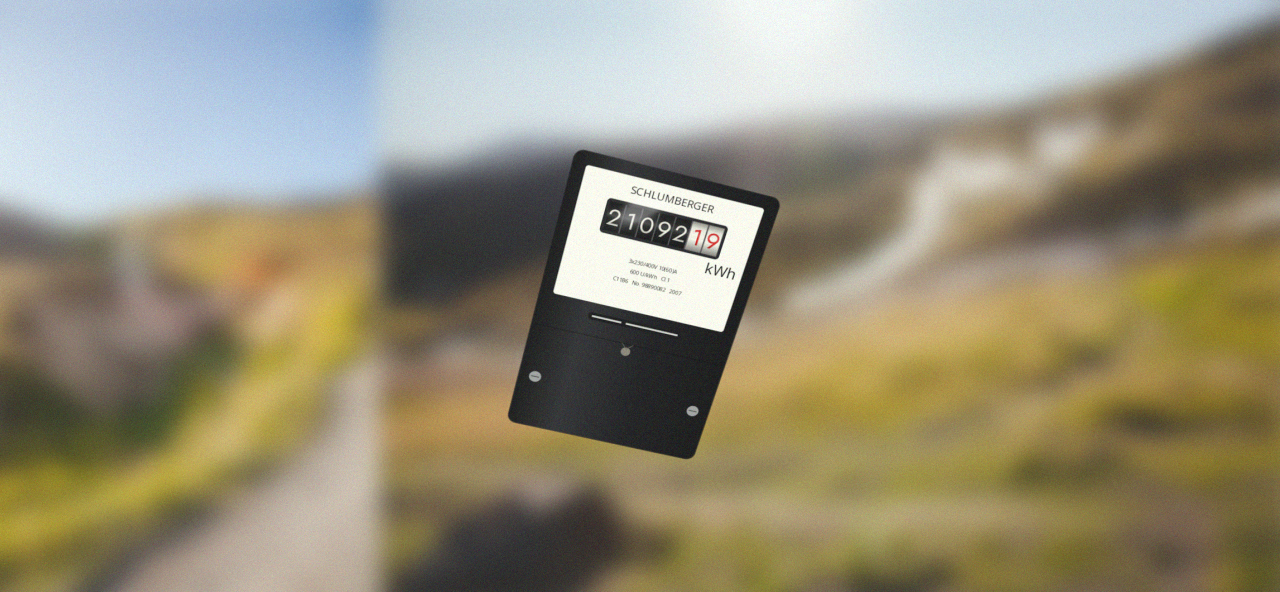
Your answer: 21092.19 kWh
